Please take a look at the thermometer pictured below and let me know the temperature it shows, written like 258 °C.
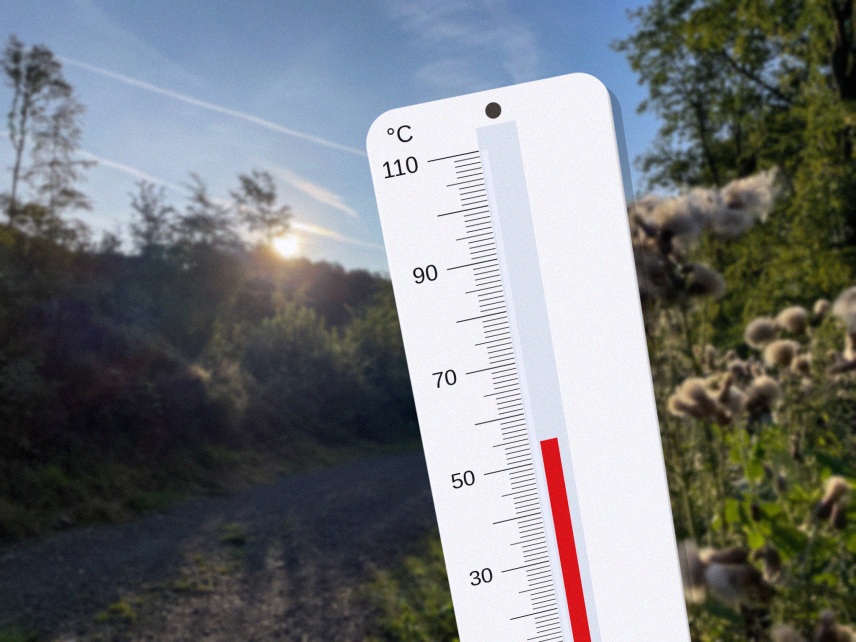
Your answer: 54 °C
